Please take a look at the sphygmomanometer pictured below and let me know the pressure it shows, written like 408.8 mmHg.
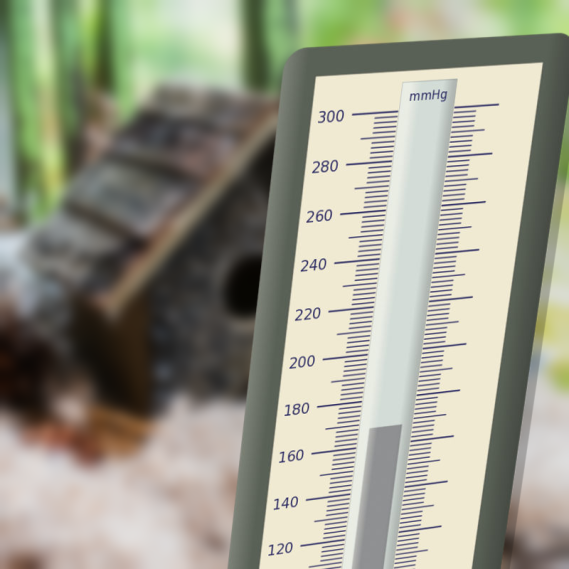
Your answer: 168 mmHg
